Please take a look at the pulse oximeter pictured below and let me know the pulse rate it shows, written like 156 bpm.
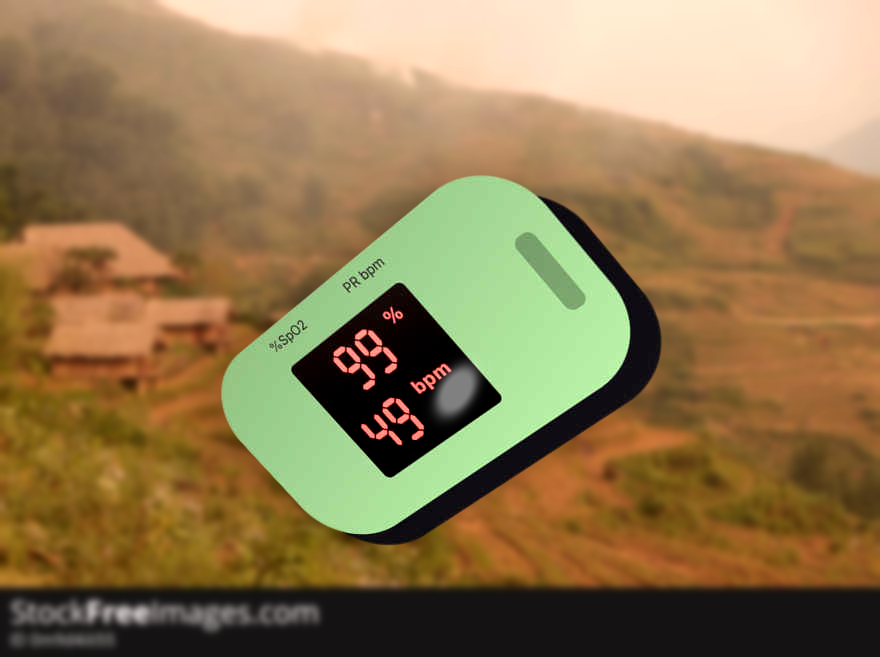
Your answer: 49 bpm
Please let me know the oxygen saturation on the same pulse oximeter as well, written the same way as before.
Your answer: 99 %
